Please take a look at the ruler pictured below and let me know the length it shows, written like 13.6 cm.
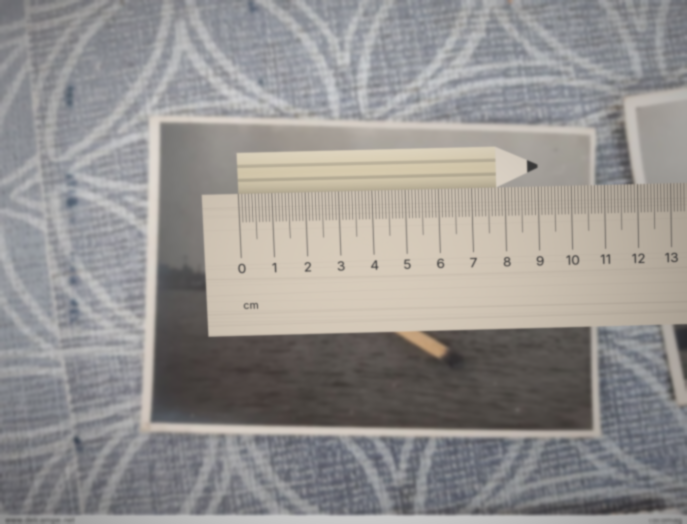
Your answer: 9 cm
